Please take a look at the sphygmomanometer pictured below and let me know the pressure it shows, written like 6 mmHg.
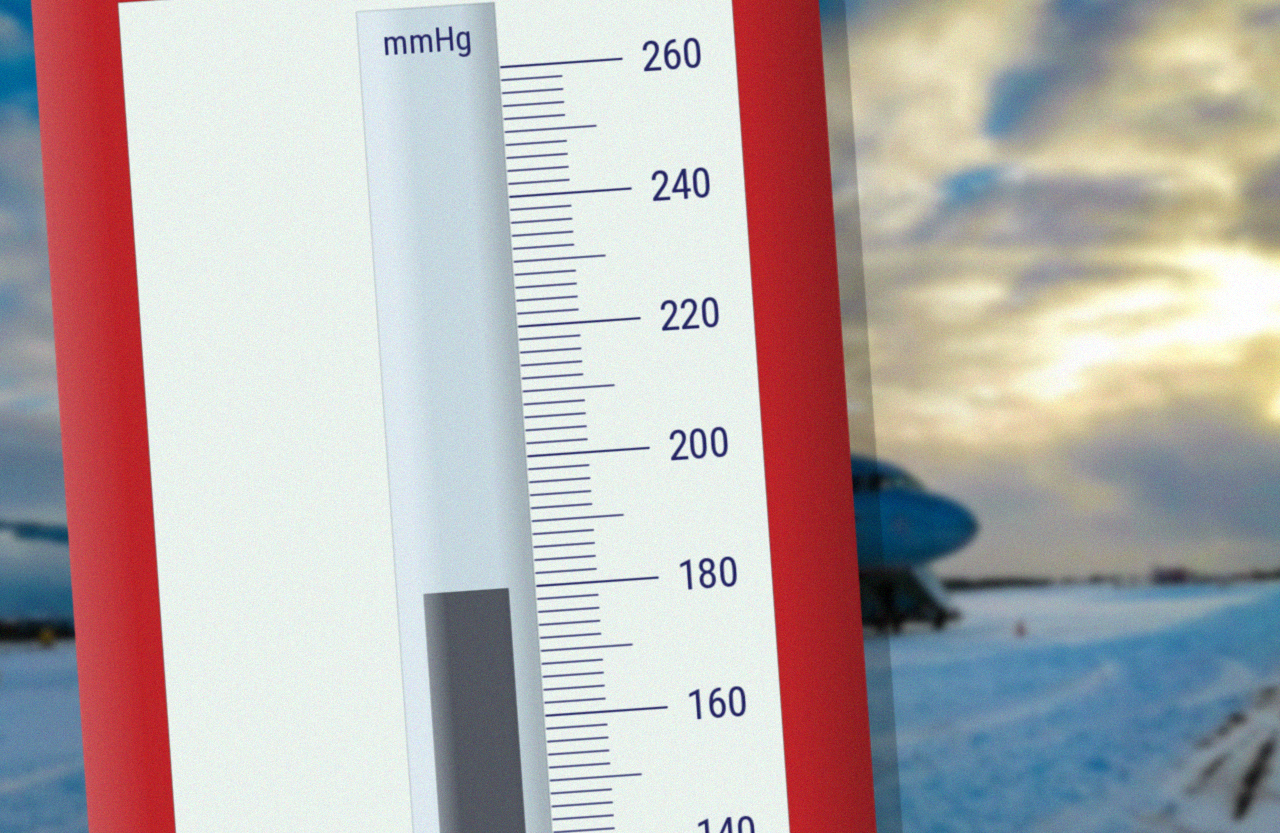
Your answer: 180 mmHg
